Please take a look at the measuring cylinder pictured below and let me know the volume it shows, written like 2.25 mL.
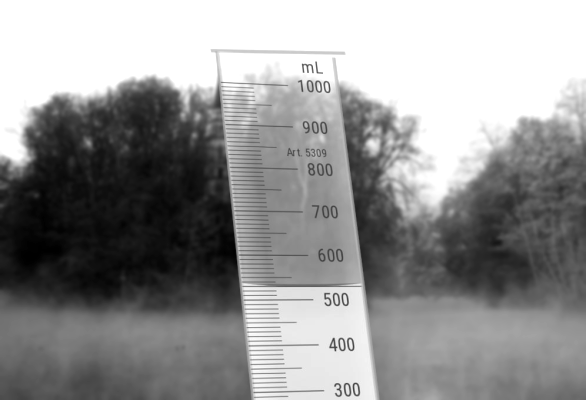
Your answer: 530 mL
